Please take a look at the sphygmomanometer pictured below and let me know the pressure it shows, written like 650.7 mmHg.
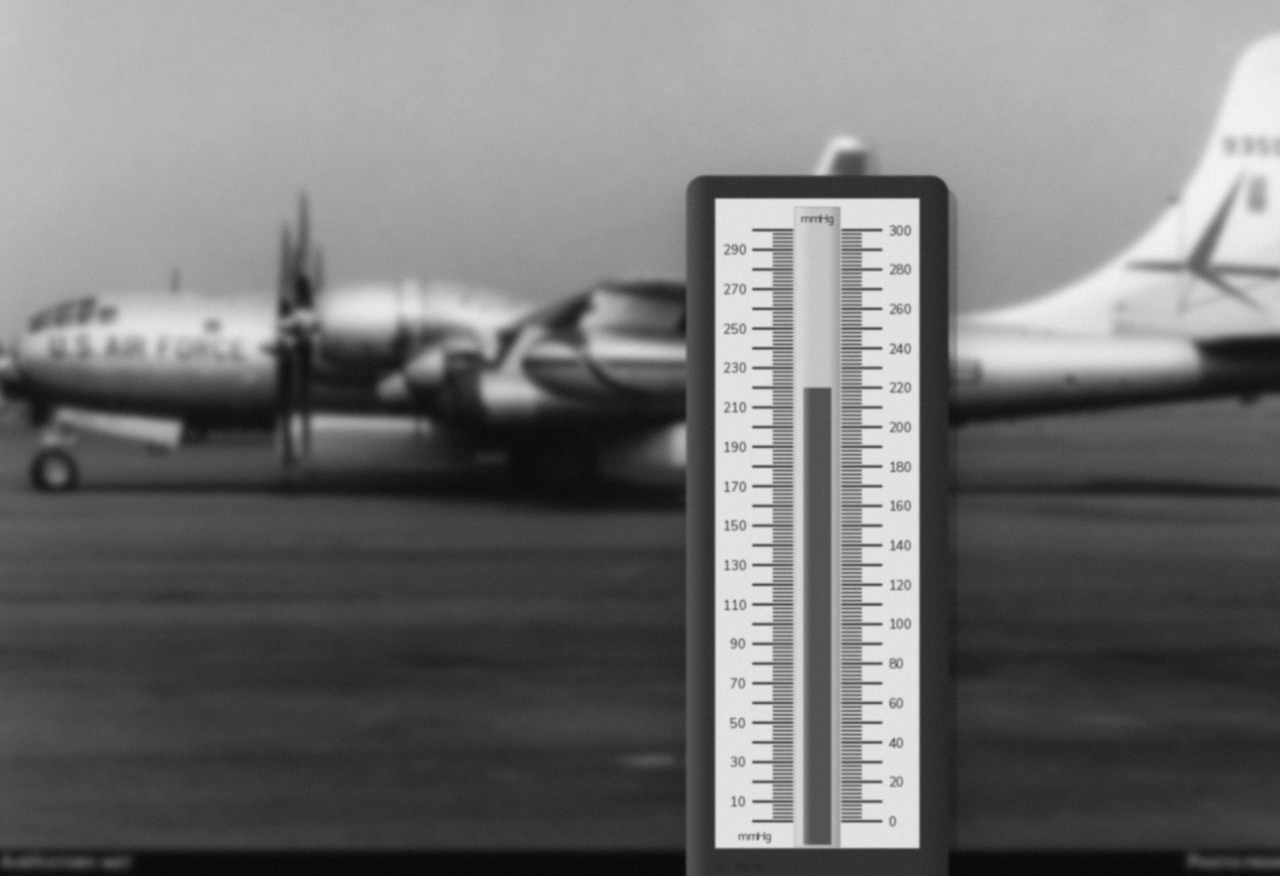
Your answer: 220 mmHg
